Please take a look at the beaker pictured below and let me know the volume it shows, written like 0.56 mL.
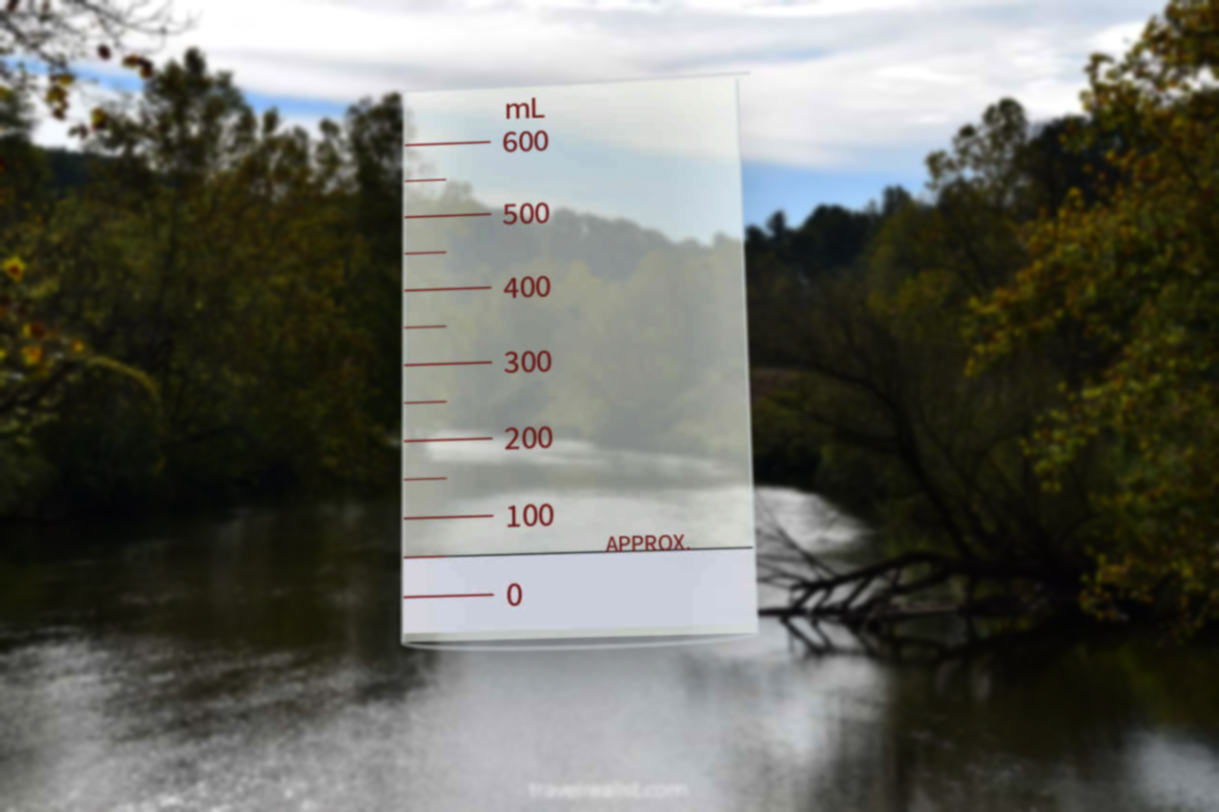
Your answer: 50 mL
